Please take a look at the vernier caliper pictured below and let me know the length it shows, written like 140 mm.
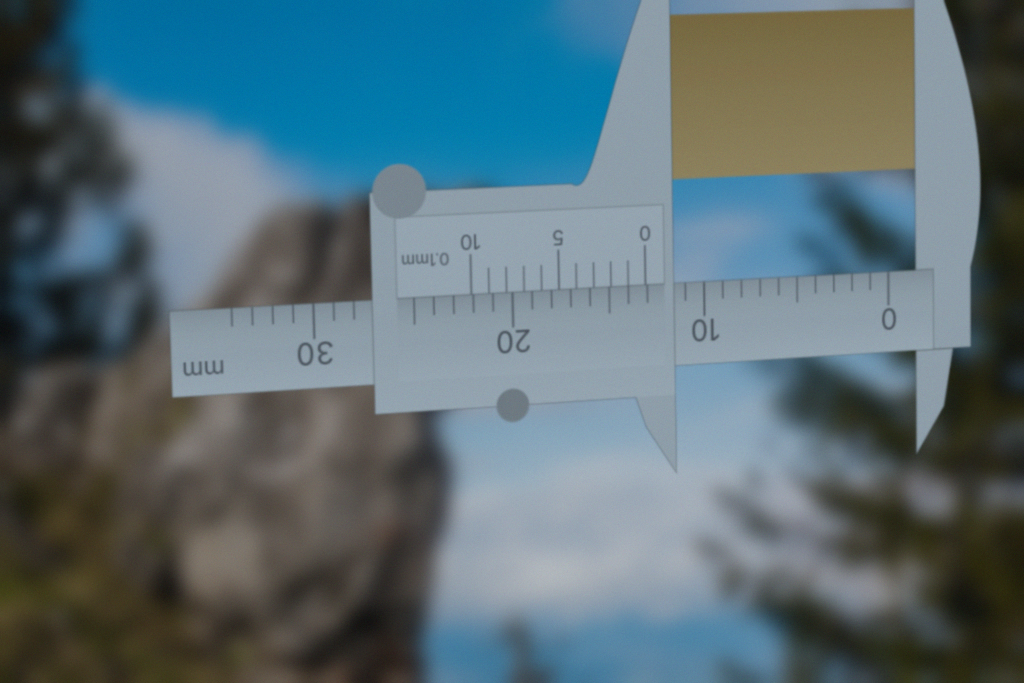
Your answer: 13.1 mm
